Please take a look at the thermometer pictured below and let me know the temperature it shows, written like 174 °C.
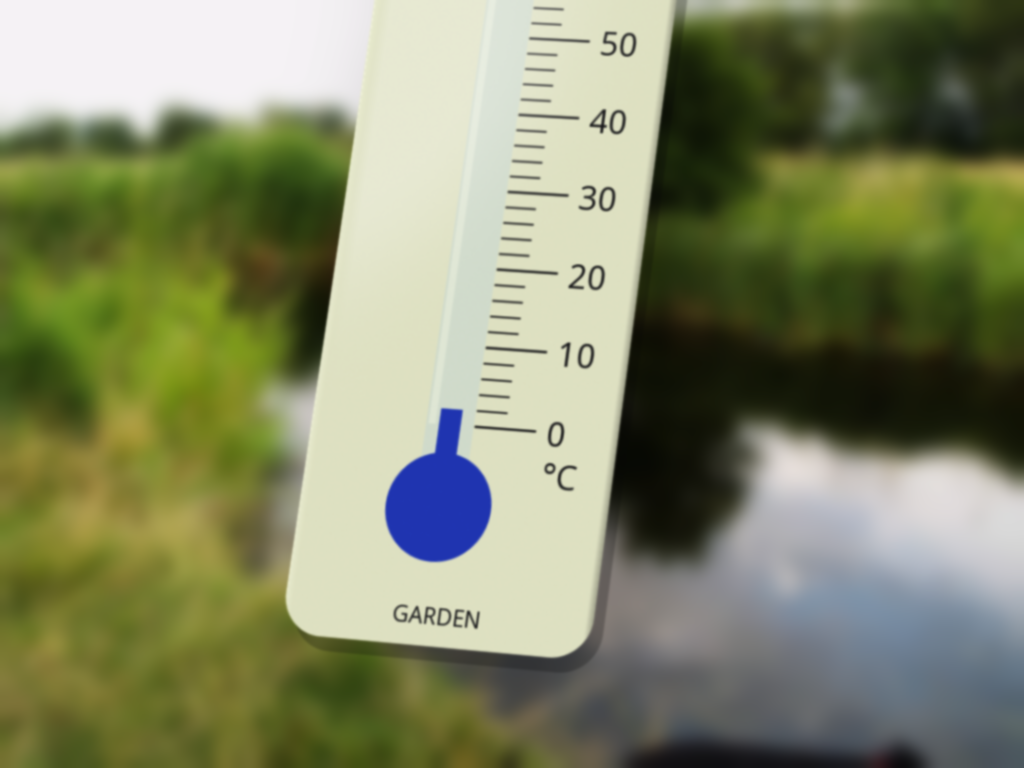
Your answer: 2 °C
